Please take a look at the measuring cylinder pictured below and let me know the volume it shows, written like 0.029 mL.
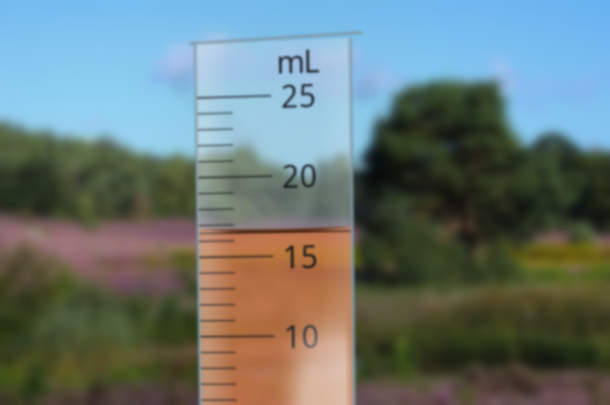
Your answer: 16.5 mL
